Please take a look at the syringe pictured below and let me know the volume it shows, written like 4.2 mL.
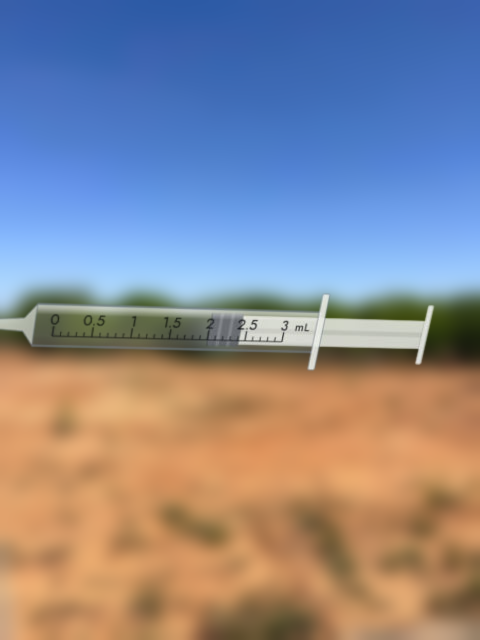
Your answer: 2 mL
